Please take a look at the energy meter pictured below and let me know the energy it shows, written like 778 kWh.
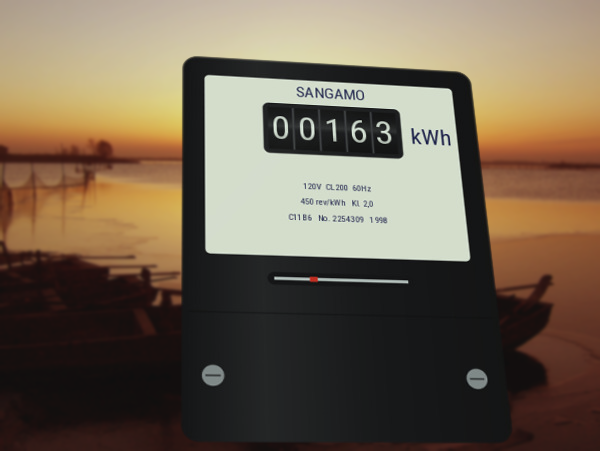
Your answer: 163 kWh
